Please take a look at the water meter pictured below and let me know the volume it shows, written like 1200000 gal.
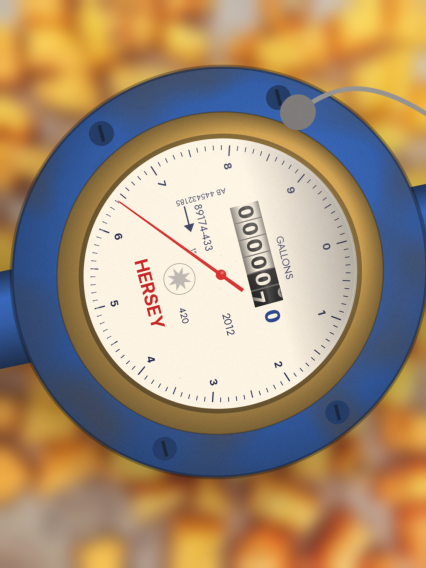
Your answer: 66.4 gal
